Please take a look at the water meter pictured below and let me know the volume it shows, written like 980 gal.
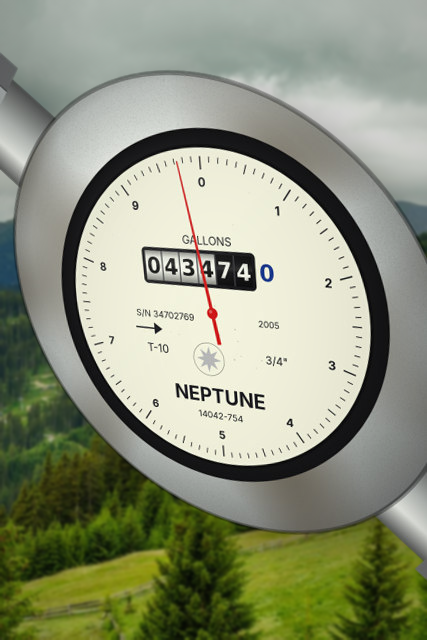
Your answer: 434739.7 gal
